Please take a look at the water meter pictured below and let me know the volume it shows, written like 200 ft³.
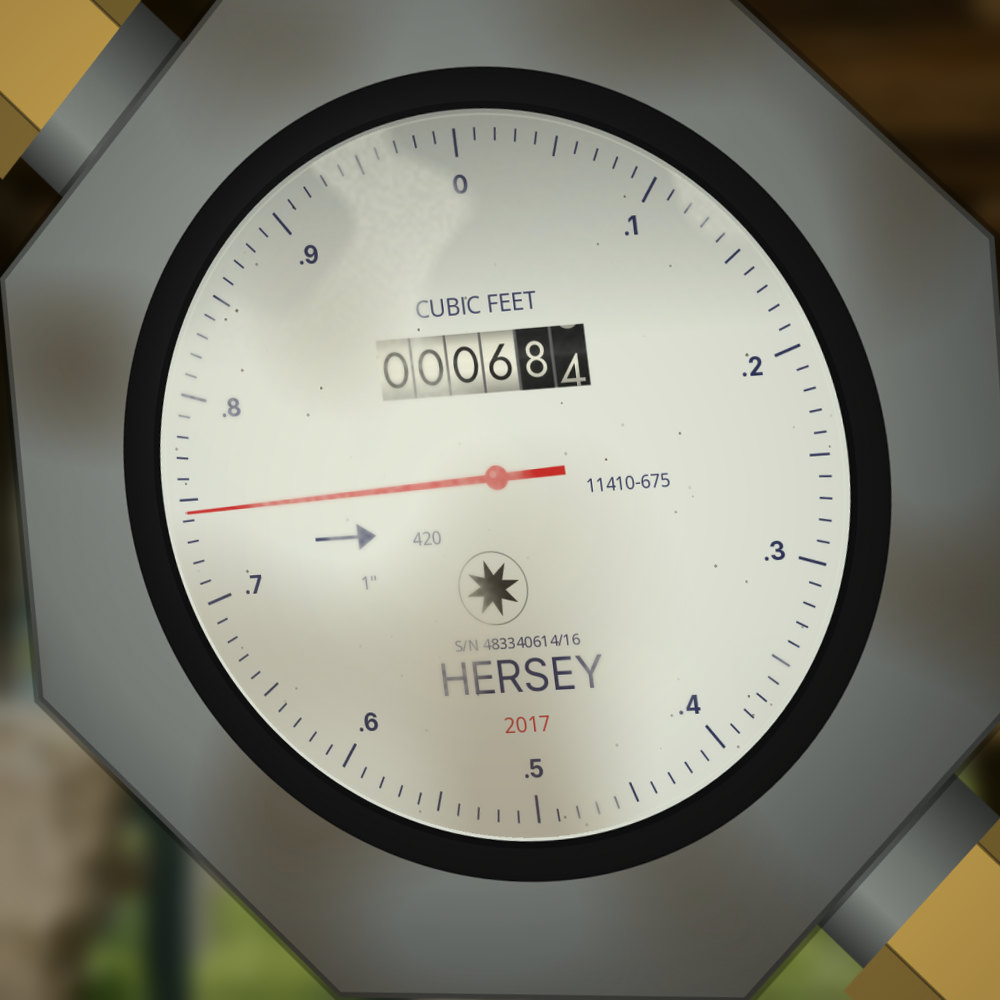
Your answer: 683.74 ft³
